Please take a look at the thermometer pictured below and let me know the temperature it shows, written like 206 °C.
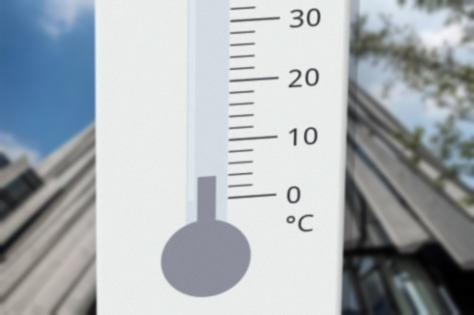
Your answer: 4 °C
